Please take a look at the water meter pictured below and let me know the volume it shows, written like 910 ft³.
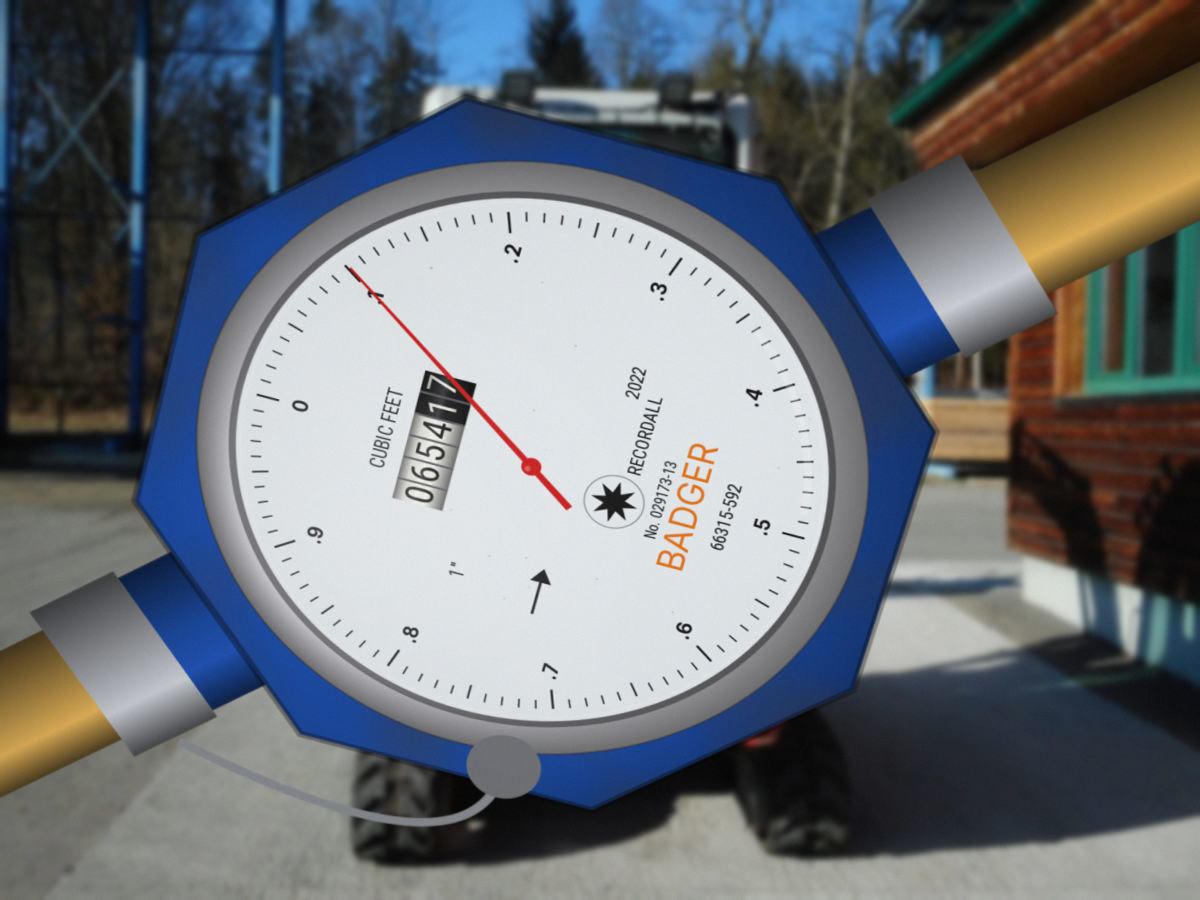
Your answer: 65417.10 ft³
